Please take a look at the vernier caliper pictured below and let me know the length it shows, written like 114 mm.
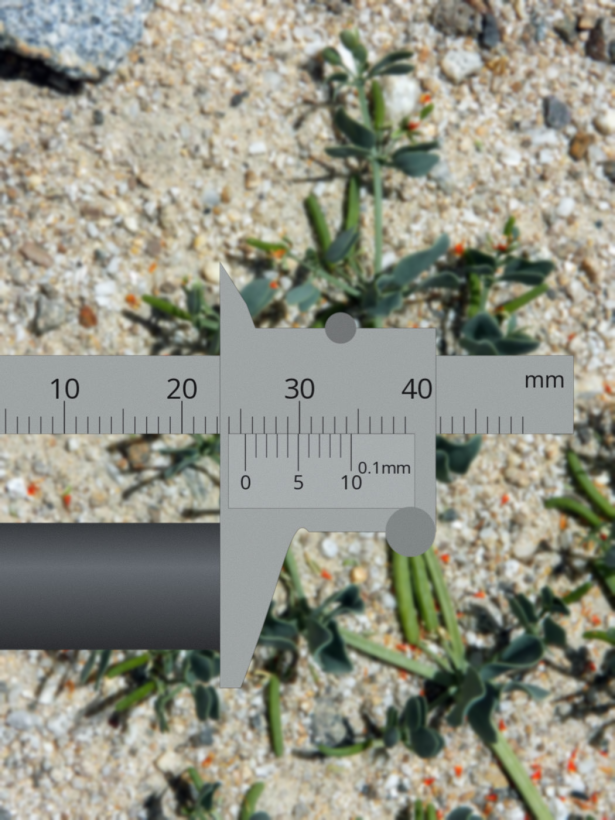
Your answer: 25.4 mm
